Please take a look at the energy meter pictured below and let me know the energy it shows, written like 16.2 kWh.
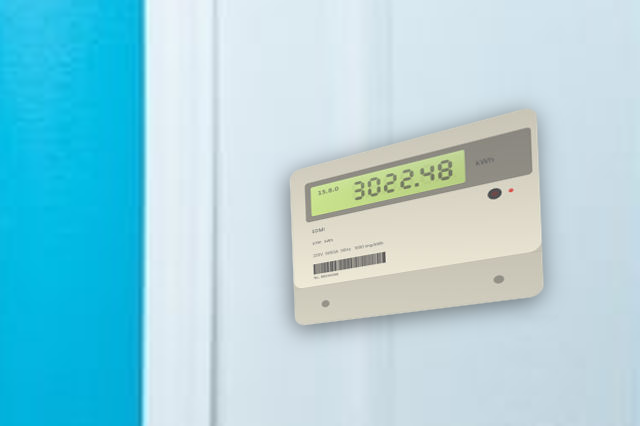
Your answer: 3022.48 kWh
